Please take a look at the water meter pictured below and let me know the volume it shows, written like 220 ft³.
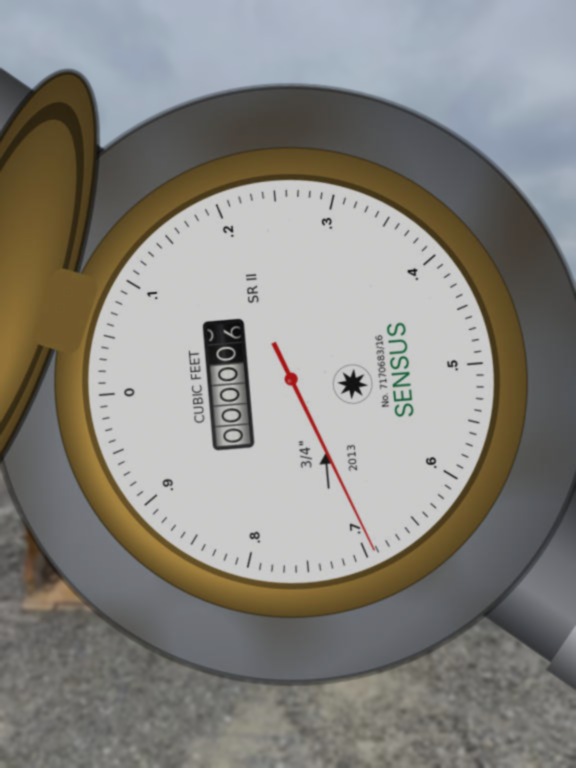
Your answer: 5.69 ft³
